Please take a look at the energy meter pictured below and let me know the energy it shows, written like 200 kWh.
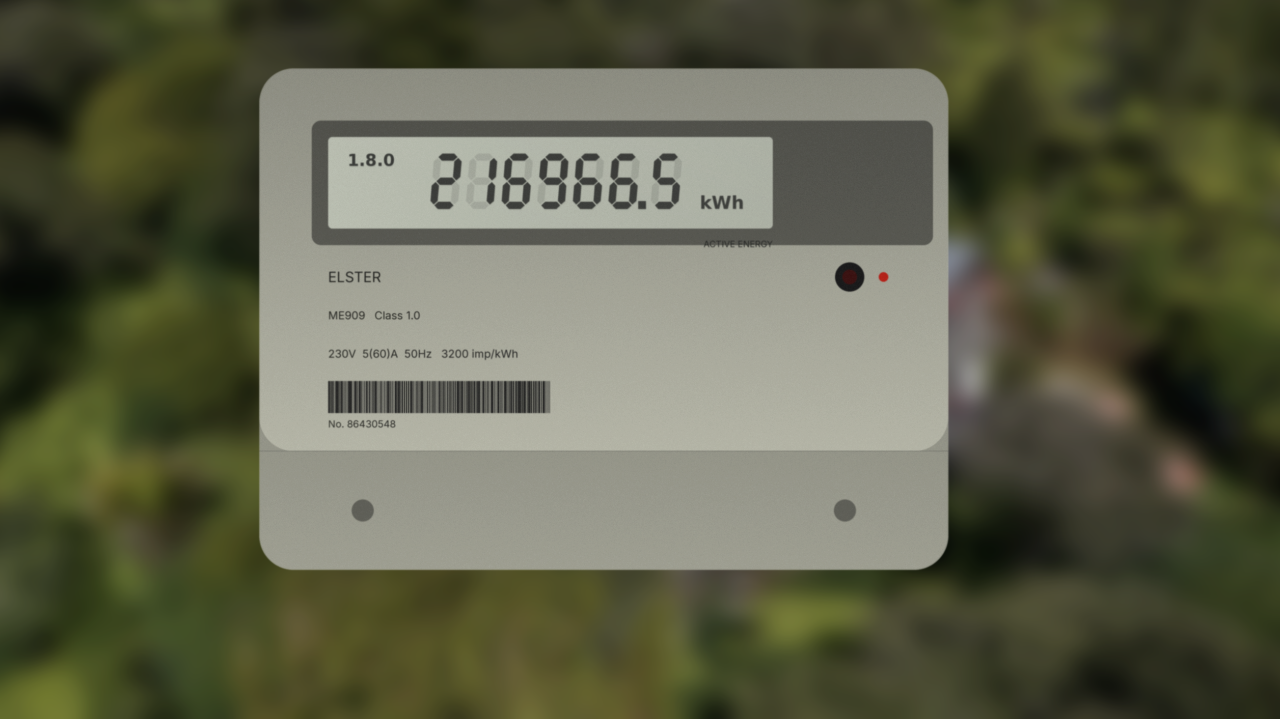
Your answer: 216966.5 kWh
